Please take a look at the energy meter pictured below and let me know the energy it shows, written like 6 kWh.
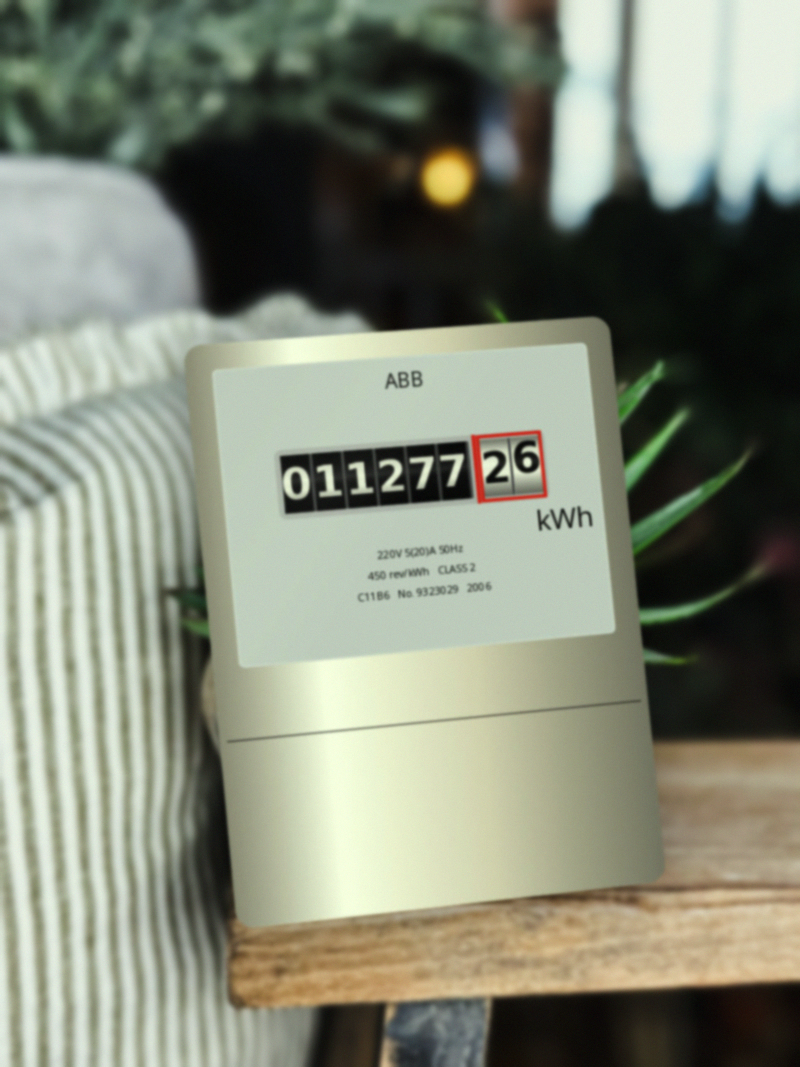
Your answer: 11277.26 kWh
